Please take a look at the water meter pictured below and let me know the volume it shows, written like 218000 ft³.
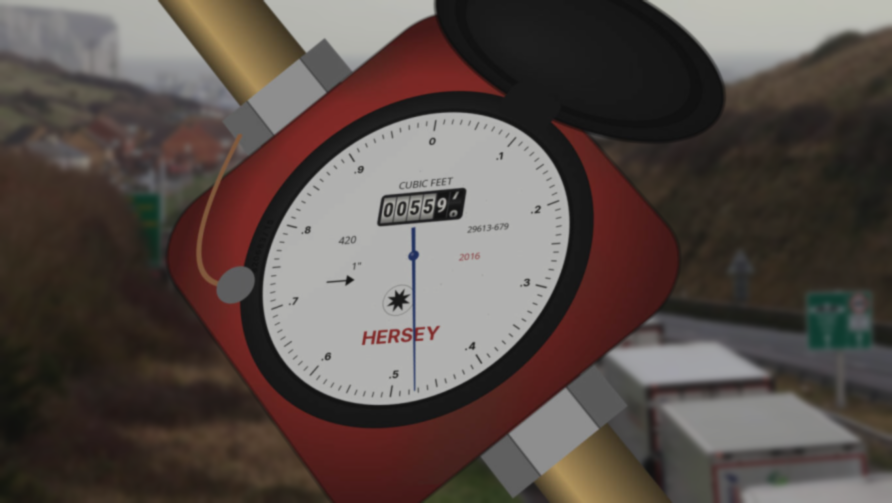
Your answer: 5597.47 ft³
